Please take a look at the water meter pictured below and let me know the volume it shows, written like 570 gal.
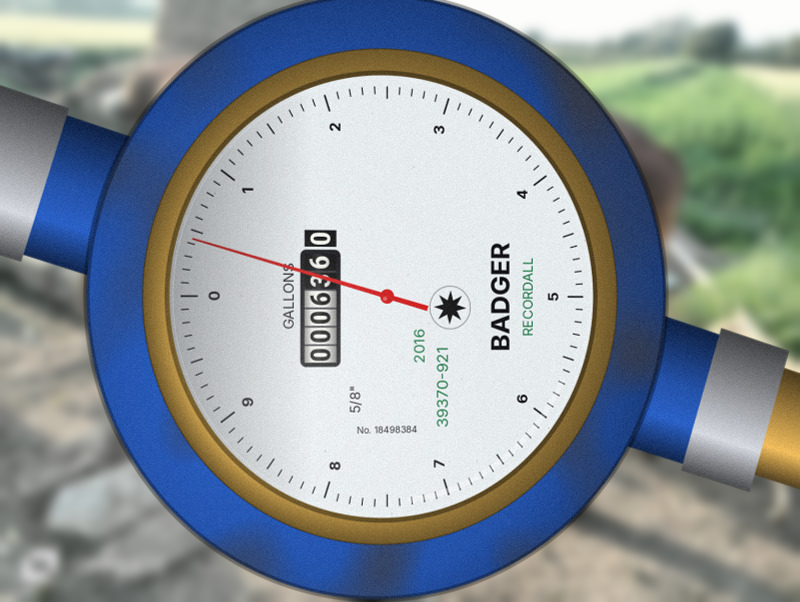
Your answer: 6360.4 gal
